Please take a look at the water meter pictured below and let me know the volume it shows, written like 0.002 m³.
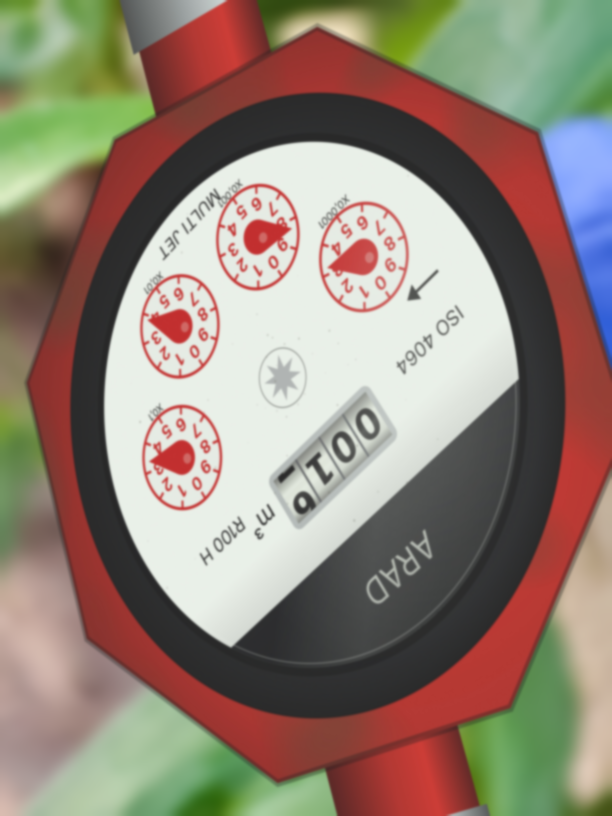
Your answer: 16.3383 m³
